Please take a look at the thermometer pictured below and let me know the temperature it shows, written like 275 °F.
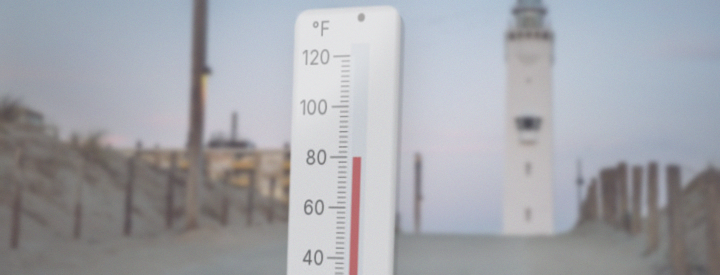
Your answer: 80 °F
